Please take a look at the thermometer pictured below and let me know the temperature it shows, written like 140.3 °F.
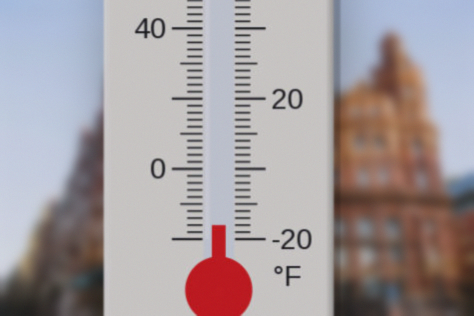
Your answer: -16 °F
